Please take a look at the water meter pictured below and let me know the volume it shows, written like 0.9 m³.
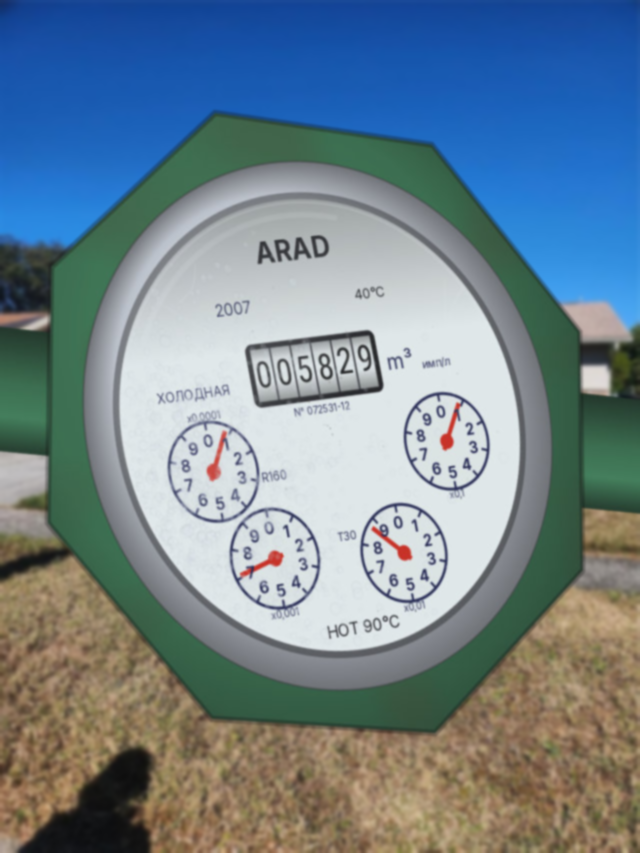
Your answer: 5829.0870 m³
